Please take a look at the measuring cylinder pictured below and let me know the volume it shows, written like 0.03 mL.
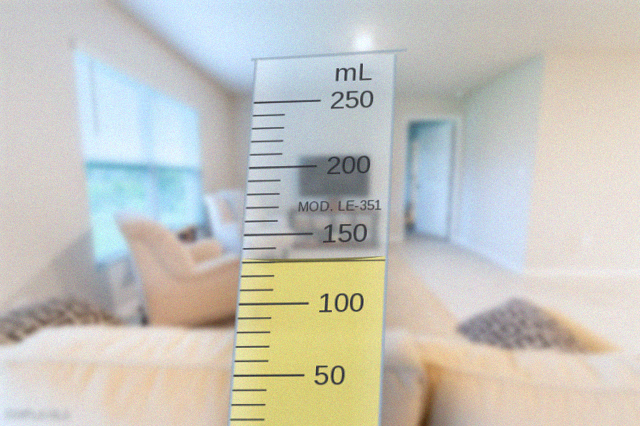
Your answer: 130 mL
